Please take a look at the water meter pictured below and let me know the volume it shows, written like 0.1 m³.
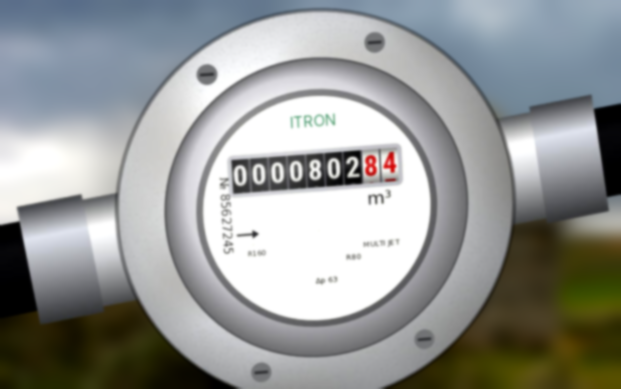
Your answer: 802.84 m³
